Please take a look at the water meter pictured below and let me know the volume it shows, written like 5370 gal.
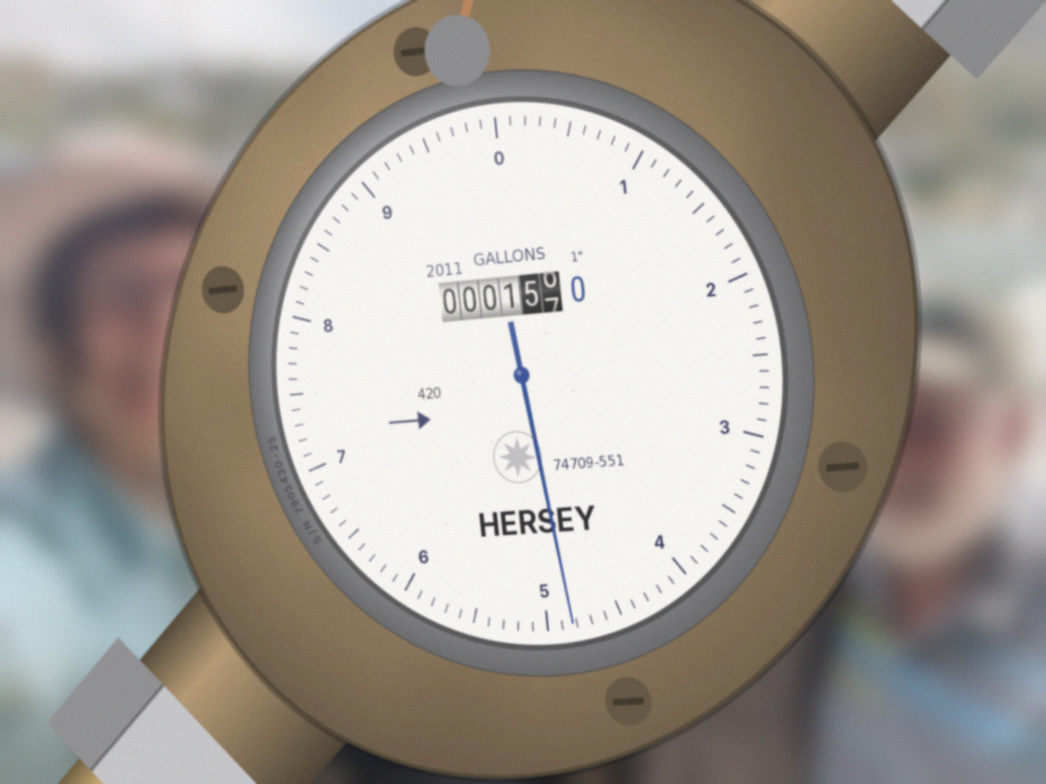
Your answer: 1564.8 gal
